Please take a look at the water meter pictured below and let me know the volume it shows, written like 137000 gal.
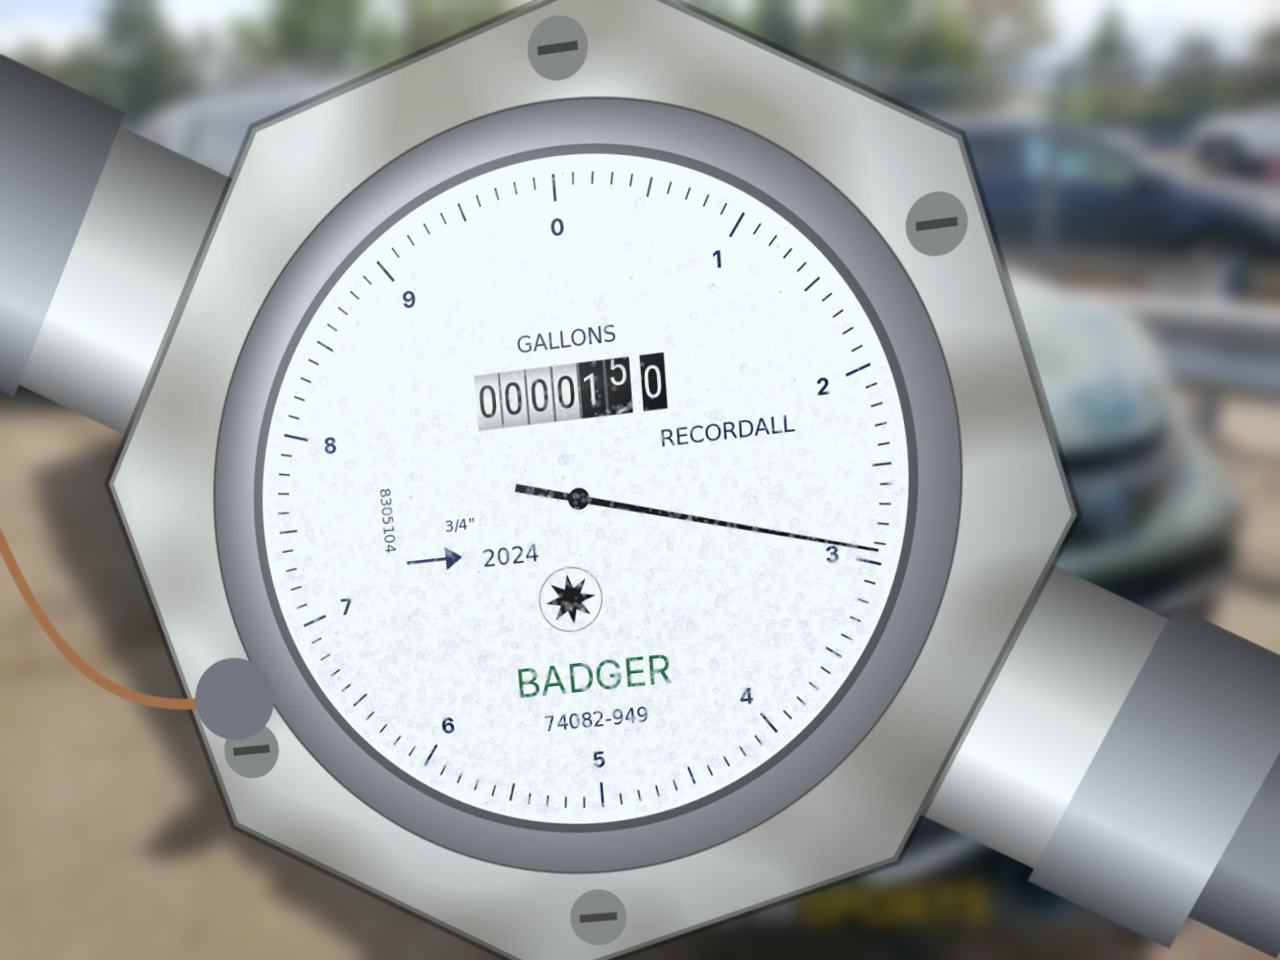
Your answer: 152.9 gal
